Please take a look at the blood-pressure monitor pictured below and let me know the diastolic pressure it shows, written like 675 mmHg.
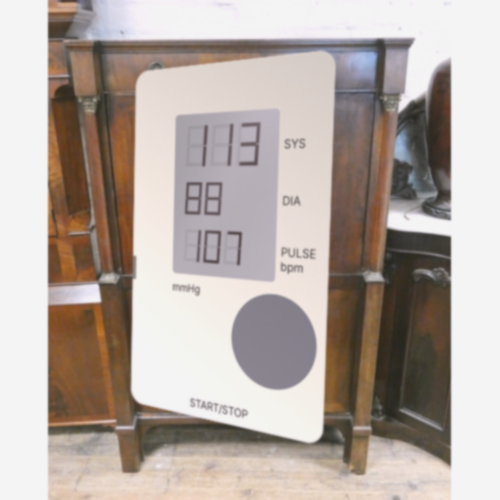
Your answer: 88 mmHg
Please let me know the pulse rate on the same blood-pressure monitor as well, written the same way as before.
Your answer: 107 bpm
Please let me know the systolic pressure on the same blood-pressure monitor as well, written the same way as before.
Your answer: 113 mmHg
